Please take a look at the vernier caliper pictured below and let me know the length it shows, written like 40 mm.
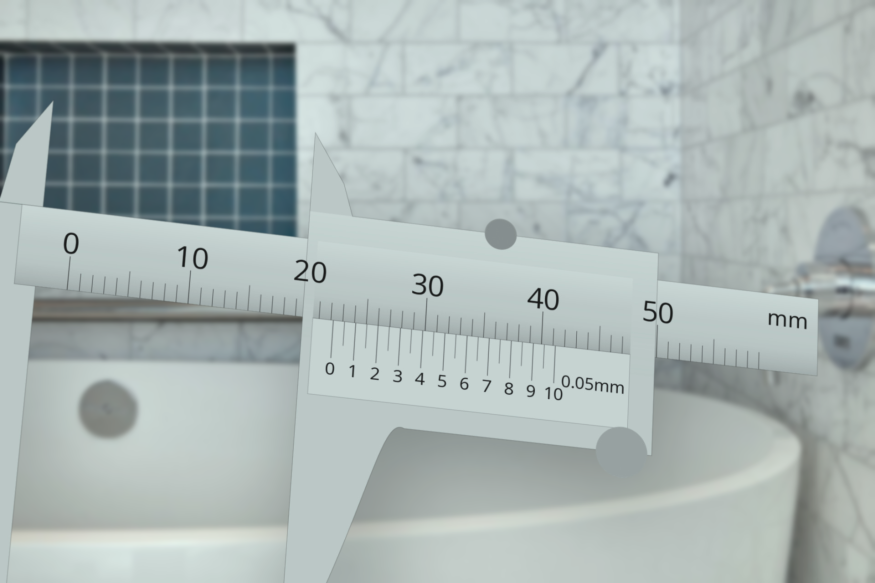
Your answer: 22.2 mm
